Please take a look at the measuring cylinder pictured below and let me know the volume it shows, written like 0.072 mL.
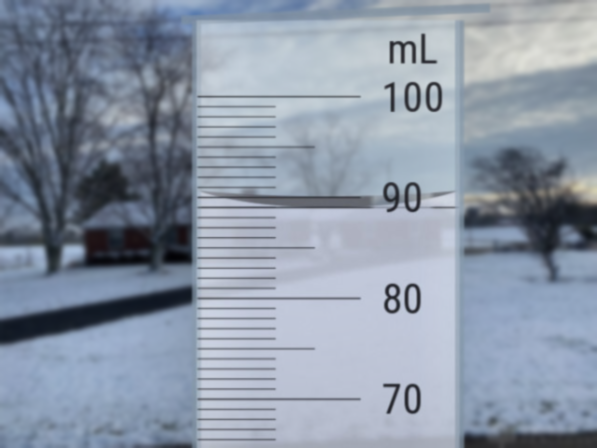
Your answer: 89 mL
